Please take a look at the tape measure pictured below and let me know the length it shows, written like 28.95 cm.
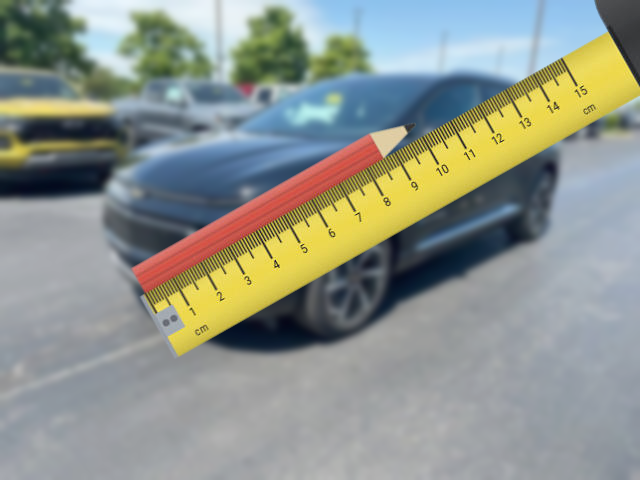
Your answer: 10 cm
